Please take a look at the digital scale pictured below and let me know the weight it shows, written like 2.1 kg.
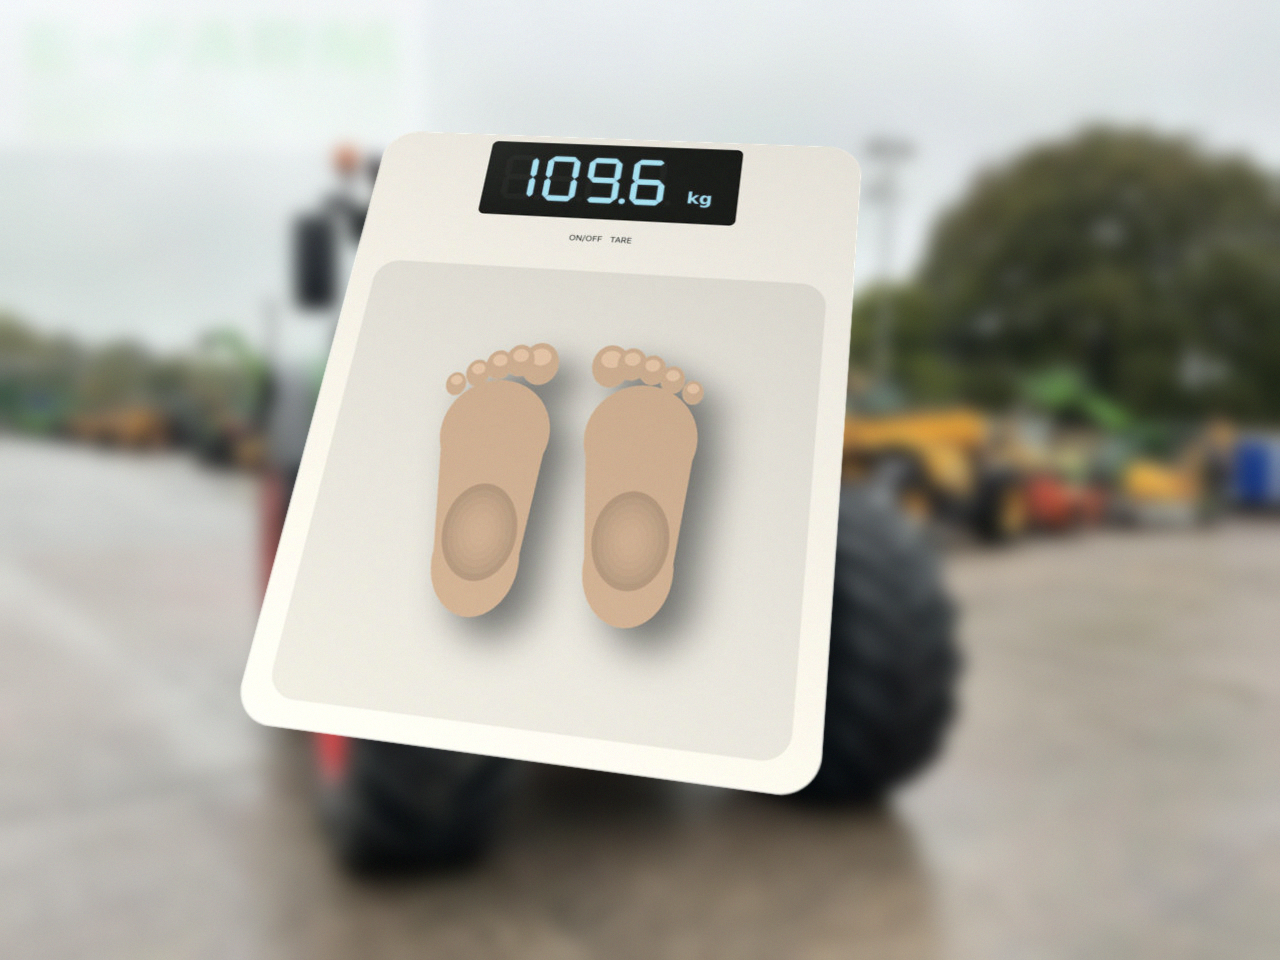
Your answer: 109.6 kg
